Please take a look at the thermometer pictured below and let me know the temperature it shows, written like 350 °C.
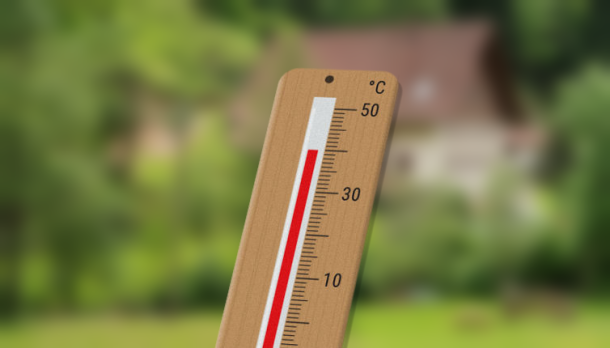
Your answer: 40 °C
